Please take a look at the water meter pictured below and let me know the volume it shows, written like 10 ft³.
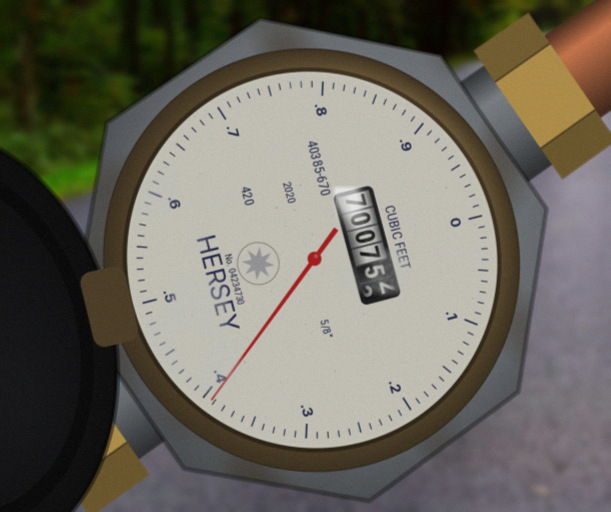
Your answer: 700752.39 ft³
